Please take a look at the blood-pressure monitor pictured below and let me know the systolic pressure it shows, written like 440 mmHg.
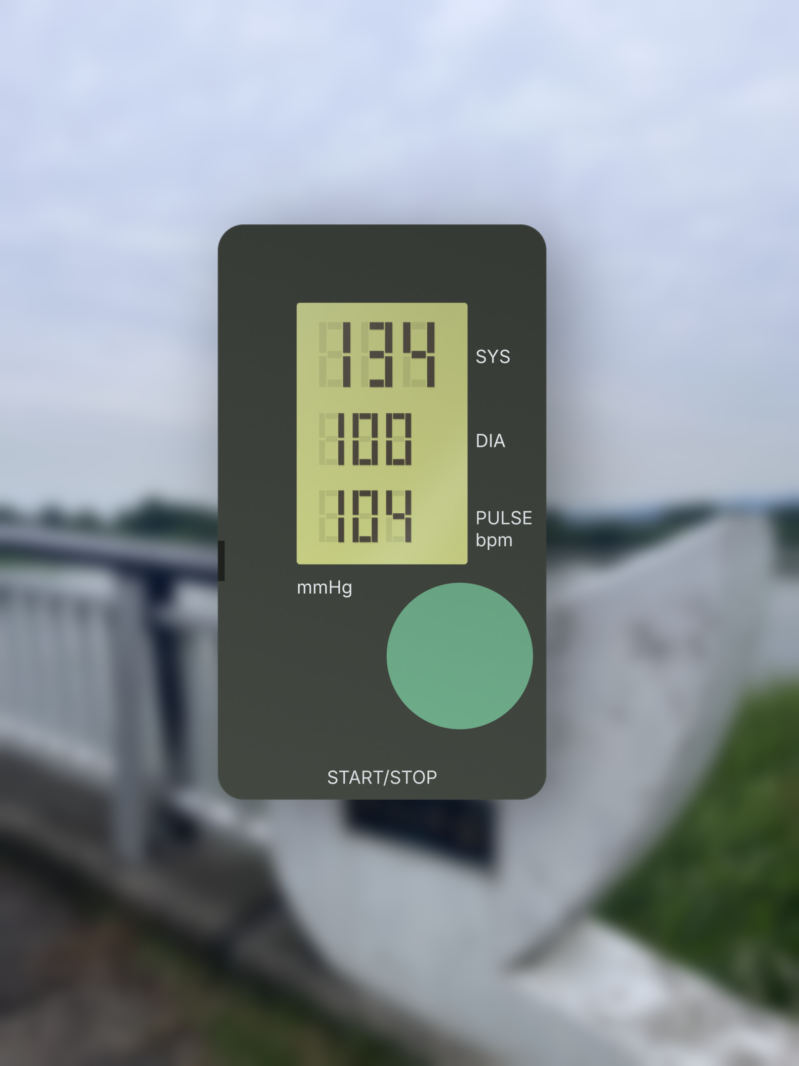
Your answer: 134 mmHg
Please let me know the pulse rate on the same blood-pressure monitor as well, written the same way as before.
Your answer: 104 bpm
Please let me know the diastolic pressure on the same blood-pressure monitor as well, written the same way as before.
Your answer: 100 mmHg
